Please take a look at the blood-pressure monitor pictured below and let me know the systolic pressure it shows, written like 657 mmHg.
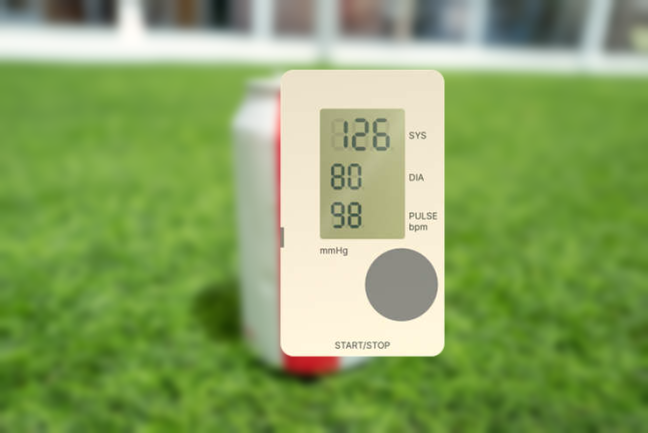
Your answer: 126 mmHg
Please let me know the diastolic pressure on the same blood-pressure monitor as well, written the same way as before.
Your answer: 80 mmHg
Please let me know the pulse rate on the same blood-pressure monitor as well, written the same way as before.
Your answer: 98 bpm
